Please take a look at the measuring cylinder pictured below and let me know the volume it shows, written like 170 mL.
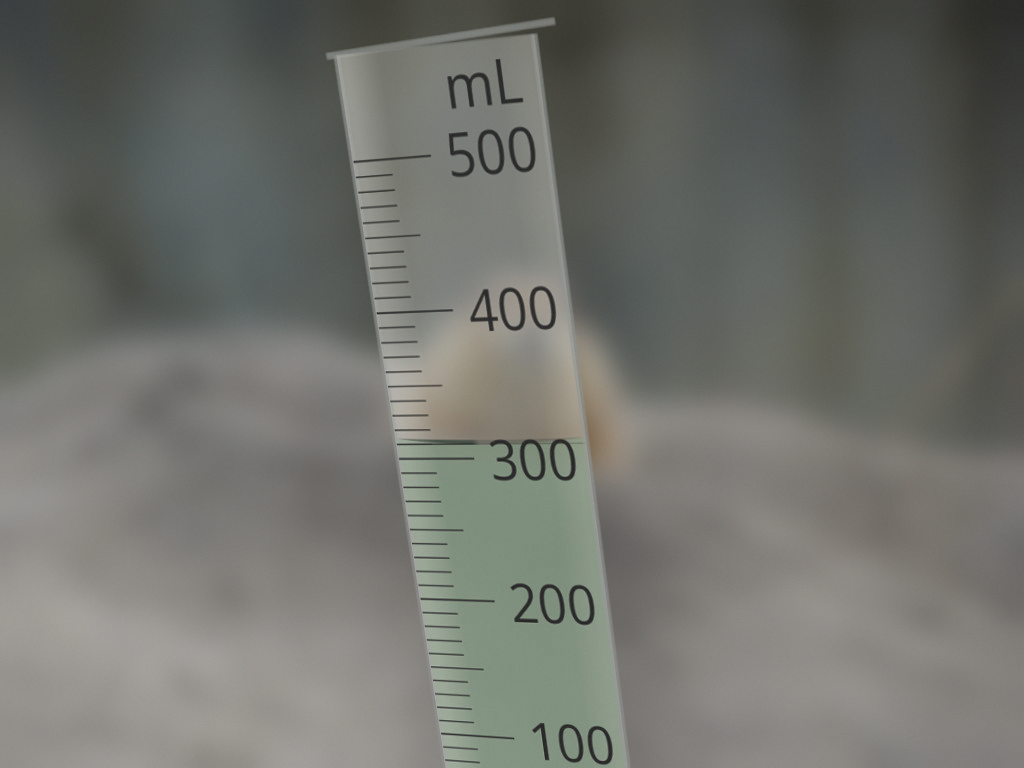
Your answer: 310 mL
